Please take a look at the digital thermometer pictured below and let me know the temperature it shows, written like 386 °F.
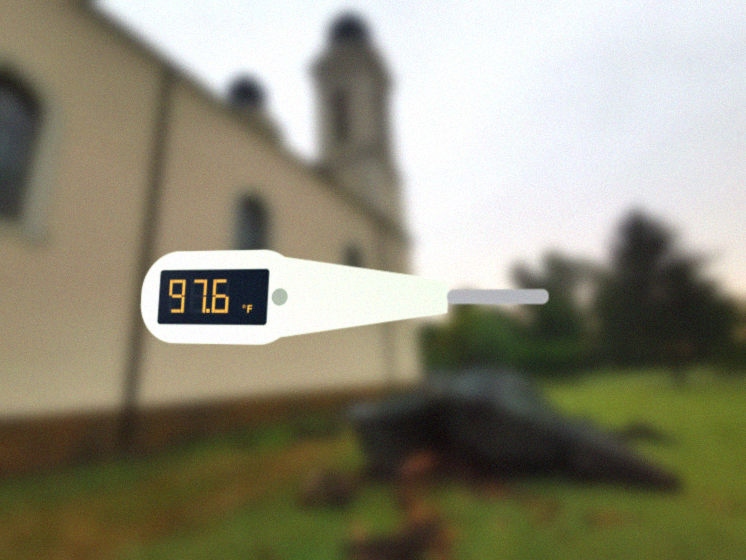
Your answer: 97.6 °F
